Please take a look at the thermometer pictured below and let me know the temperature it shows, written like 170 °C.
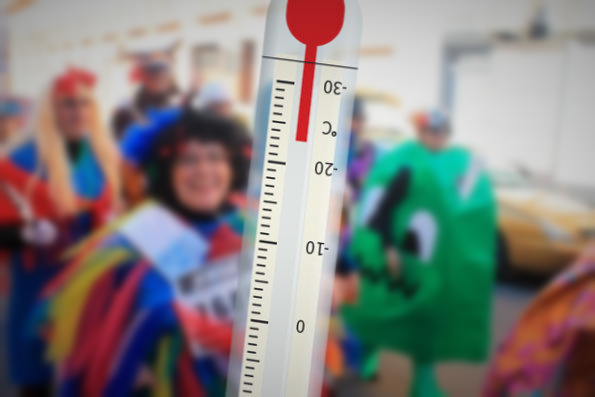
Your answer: -23 °C
